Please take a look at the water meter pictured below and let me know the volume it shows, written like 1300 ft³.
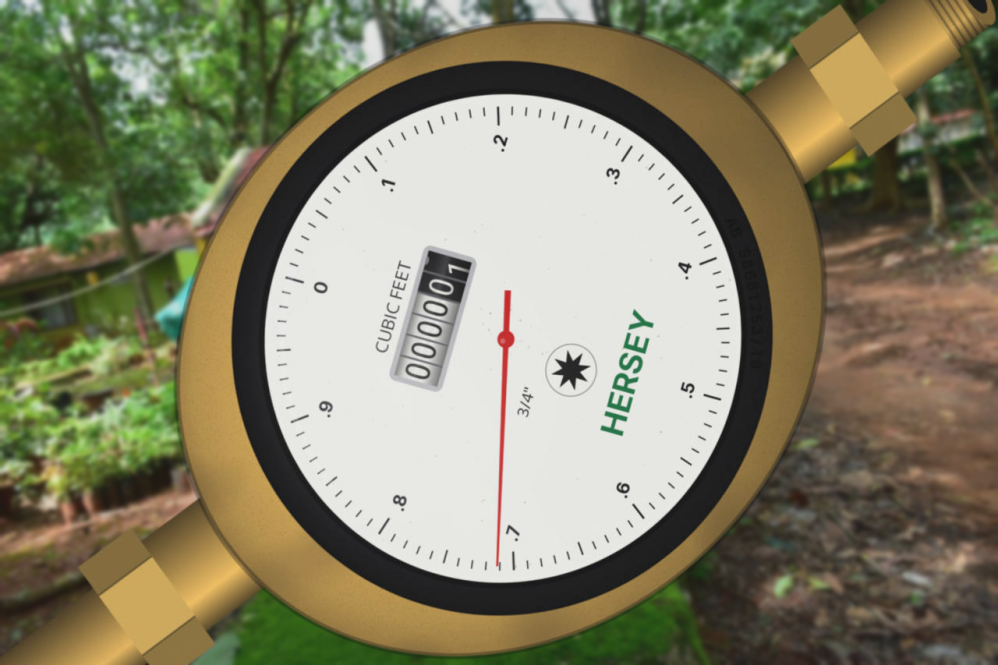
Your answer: 0.71 ft³
